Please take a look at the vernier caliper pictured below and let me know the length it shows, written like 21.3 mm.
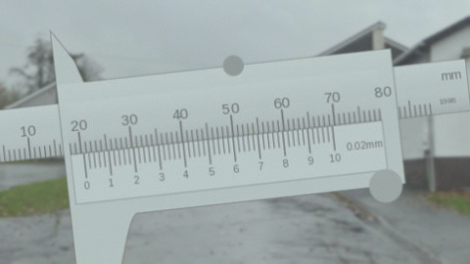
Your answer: 20.5 mm
